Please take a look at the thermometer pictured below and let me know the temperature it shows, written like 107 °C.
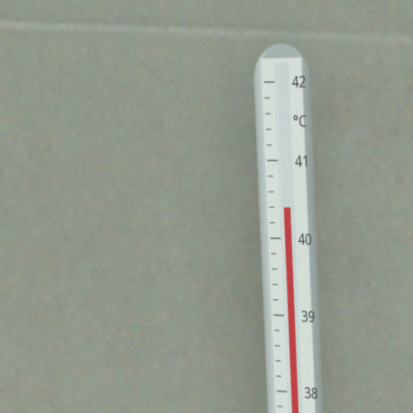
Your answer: 40.4 °C
